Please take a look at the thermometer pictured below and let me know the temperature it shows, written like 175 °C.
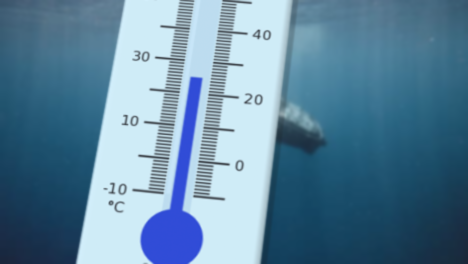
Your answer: 25 °C
